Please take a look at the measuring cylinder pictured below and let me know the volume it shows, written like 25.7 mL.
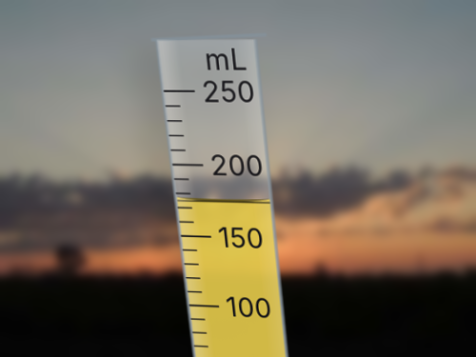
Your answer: 175 mL
